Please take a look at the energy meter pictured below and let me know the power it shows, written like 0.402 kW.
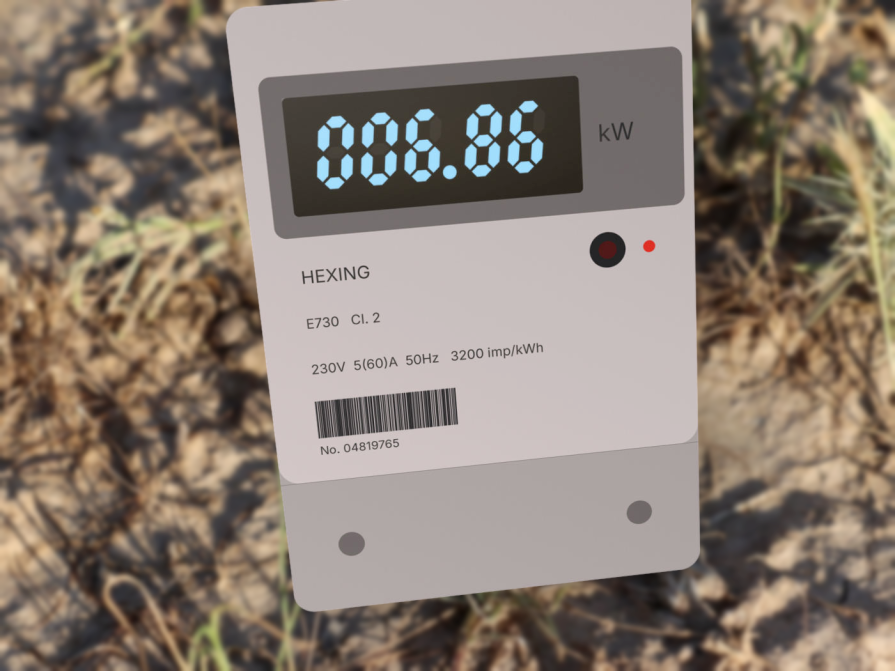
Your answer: 6.86 kW
